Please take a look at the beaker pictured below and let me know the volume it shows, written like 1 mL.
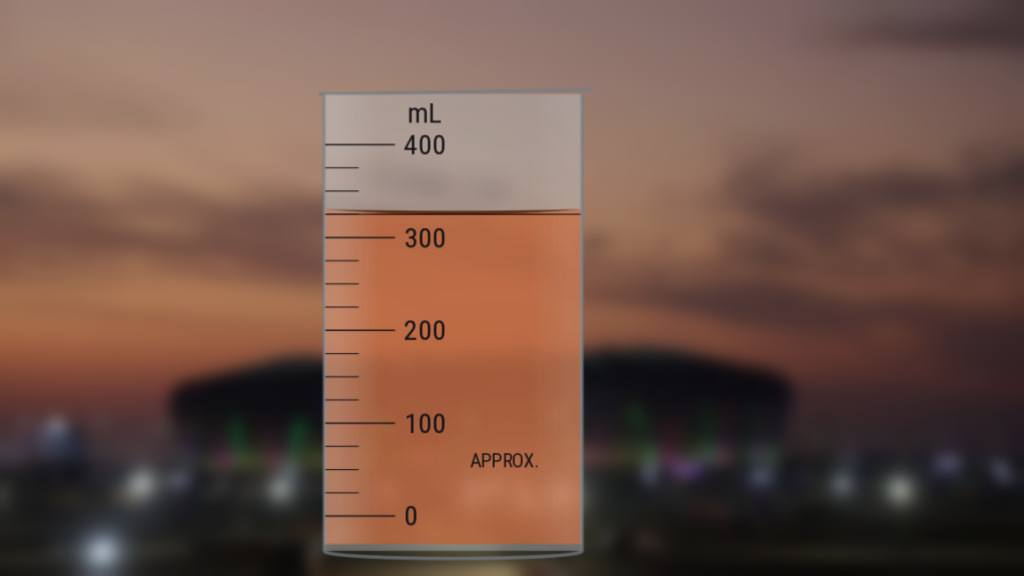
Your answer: 325 mL
